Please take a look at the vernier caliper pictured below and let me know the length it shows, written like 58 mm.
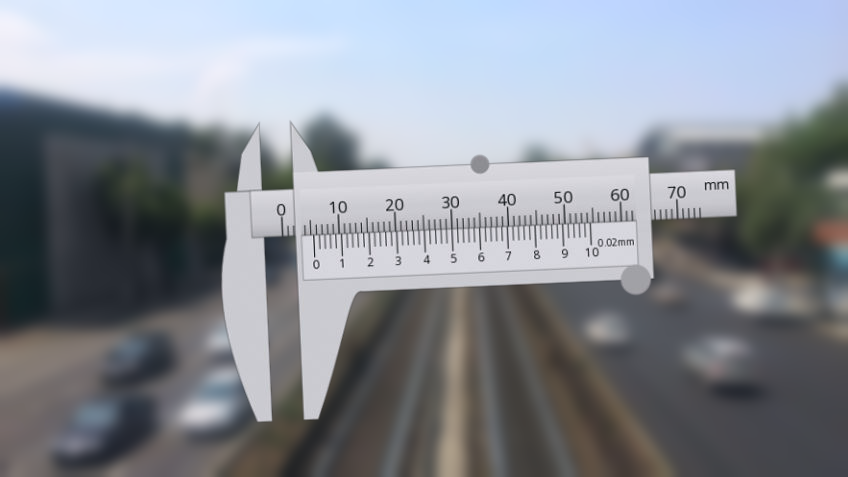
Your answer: 5.5 mm
